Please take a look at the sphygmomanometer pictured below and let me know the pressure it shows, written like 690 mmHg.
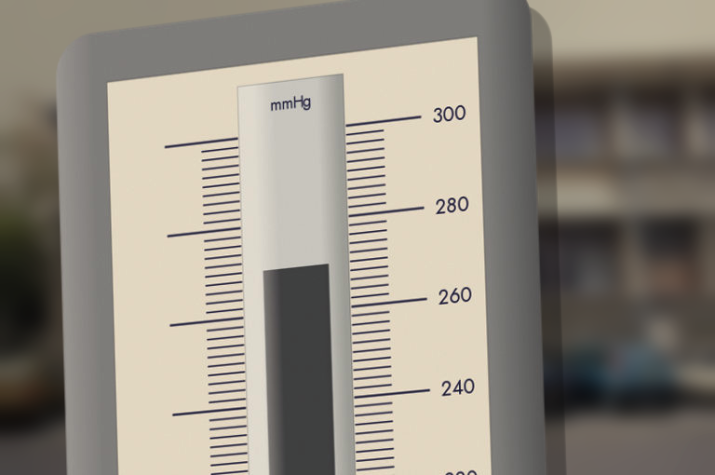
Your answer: 270 mmHg
